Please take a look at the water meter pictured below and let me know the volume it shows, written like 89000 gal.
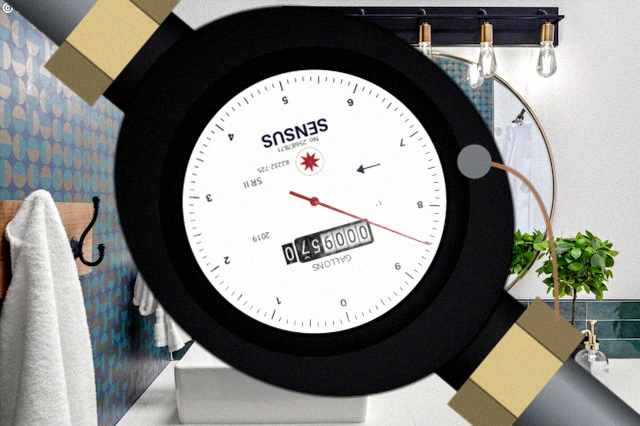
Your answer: 9568.5 gal
